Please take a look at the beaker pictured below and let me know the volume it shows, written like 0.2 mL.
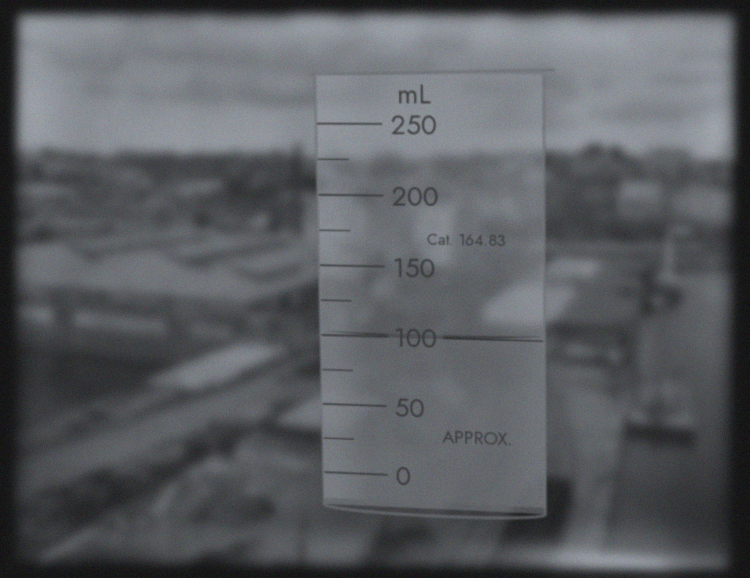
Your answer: 100 mL
